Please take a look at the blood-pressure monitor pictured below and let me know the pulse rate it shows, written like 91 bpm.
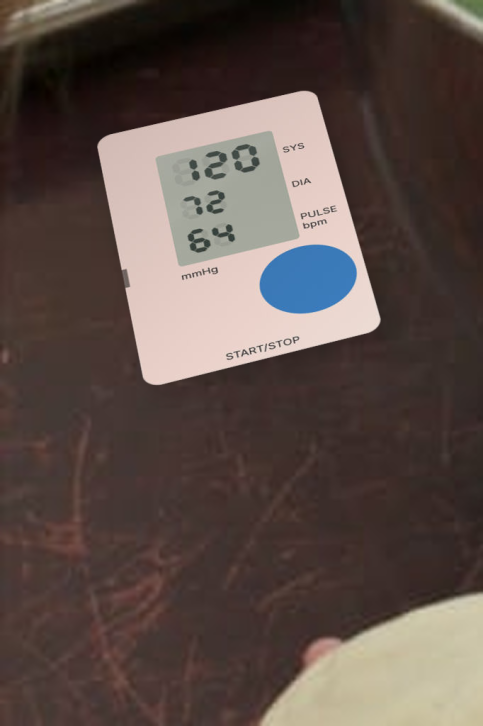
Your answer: 64 bpm
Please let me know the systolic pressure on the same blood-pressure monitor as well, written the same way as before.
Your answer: 120 mmHg
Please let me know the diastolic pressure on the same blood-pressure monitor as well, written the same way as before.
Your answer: 72 mmHg
